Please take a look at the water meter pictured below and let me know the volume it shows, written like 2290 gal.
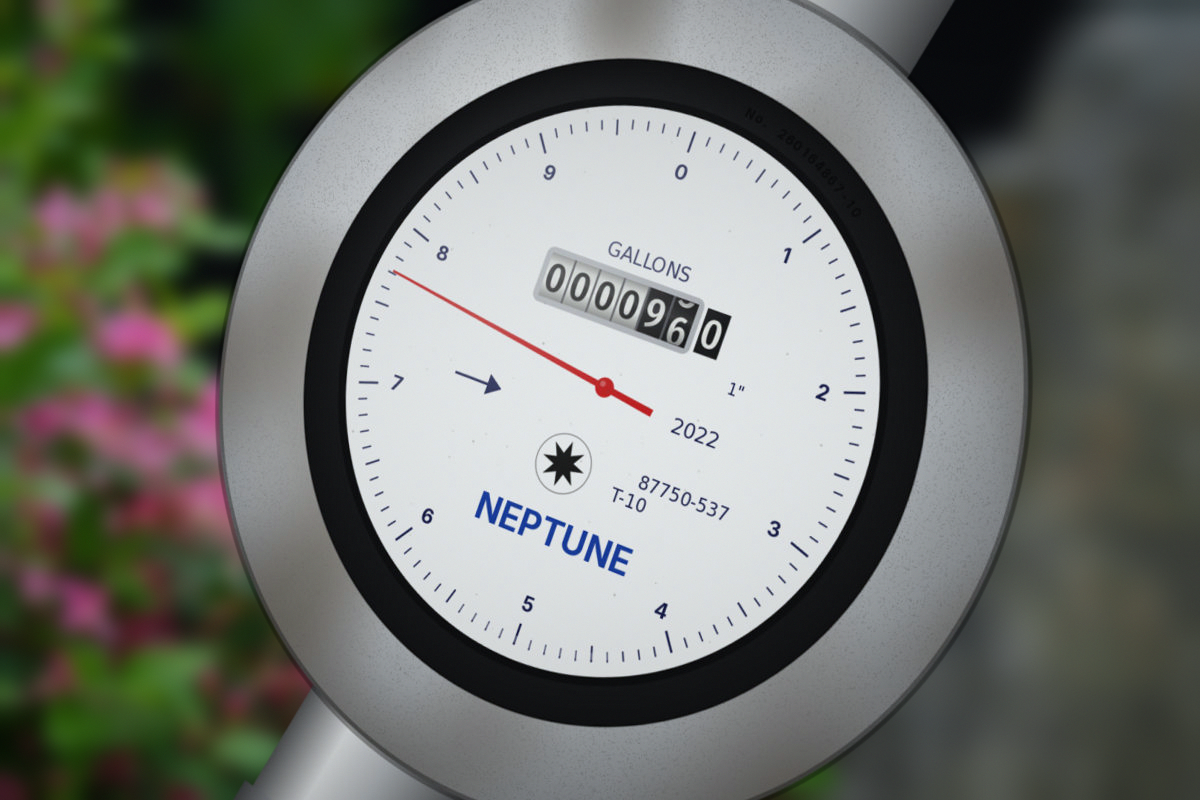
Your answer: 957.7 gal
